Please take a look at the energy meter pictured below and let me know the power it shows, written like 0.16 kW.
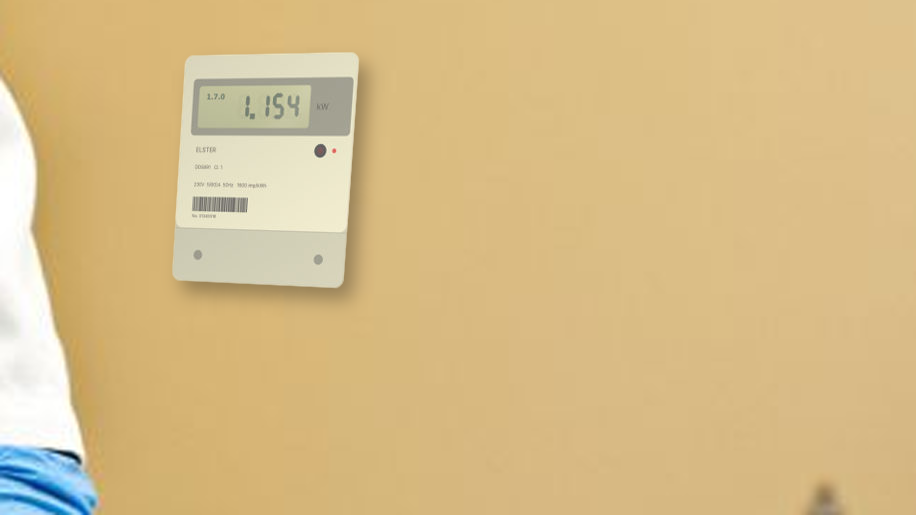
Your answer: 1.154 kW
